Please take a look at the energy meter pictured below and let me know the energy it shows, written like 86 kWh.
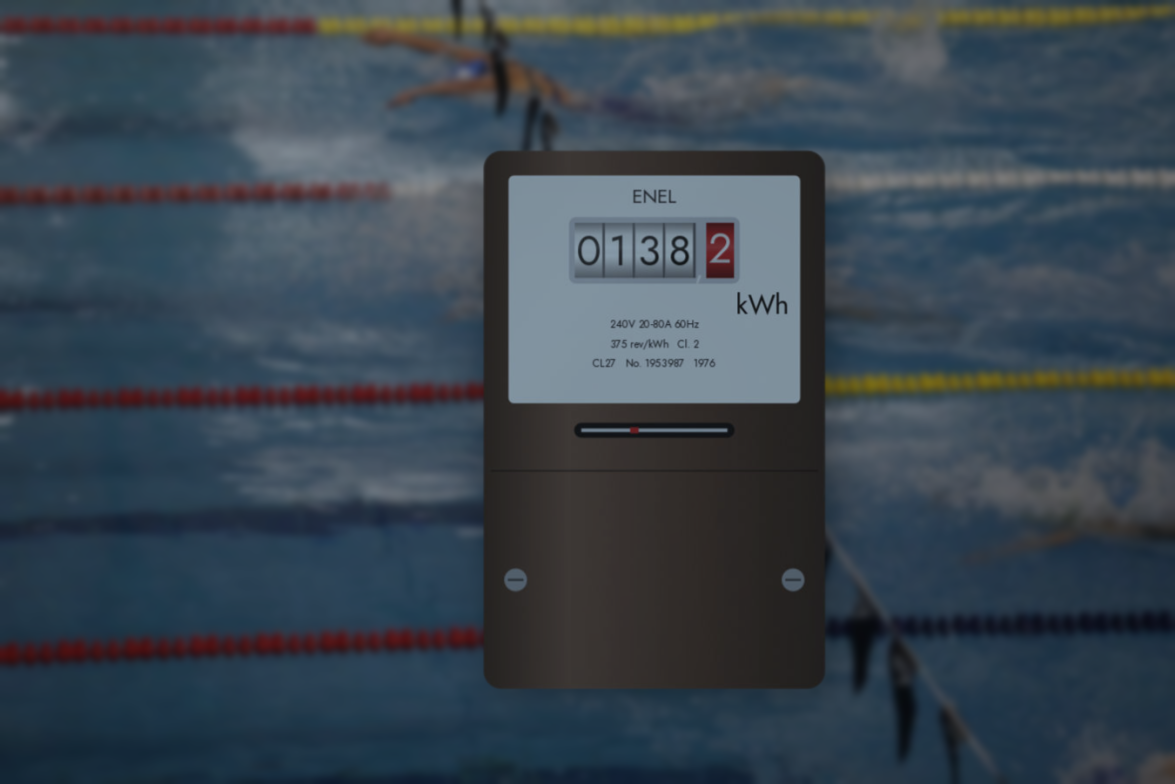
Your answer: 138.2 kWh
